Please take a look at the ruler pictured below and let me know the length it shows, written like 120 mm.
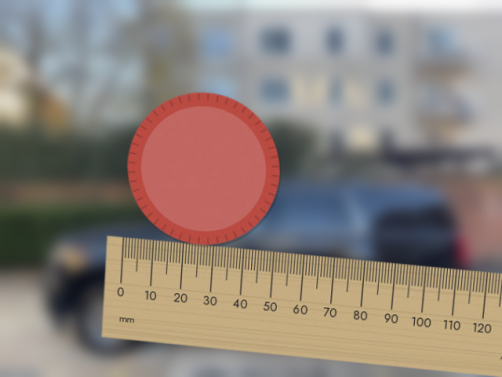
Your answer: 50 mm
